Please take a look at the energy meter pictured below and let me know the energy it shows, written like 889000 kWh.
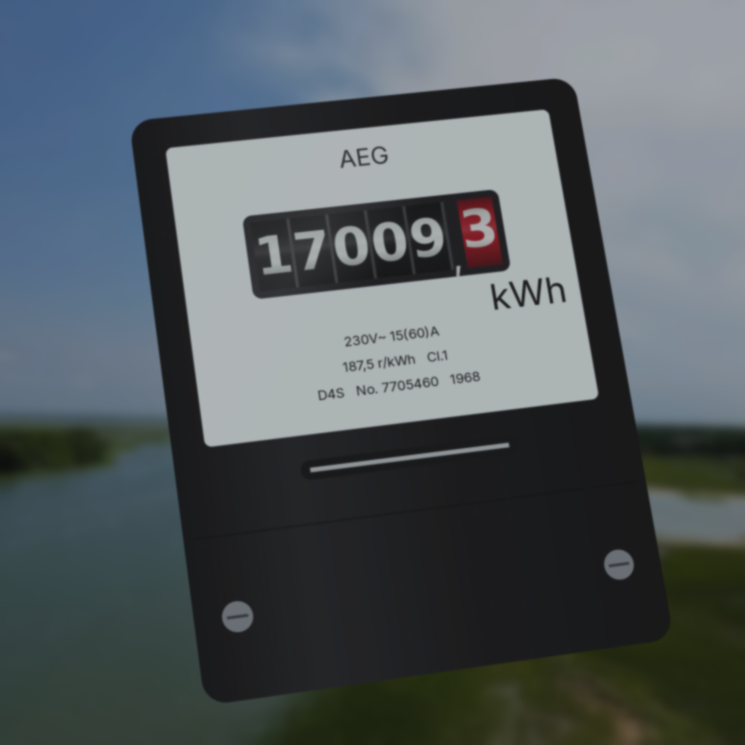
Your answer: 17009.3 kWh
